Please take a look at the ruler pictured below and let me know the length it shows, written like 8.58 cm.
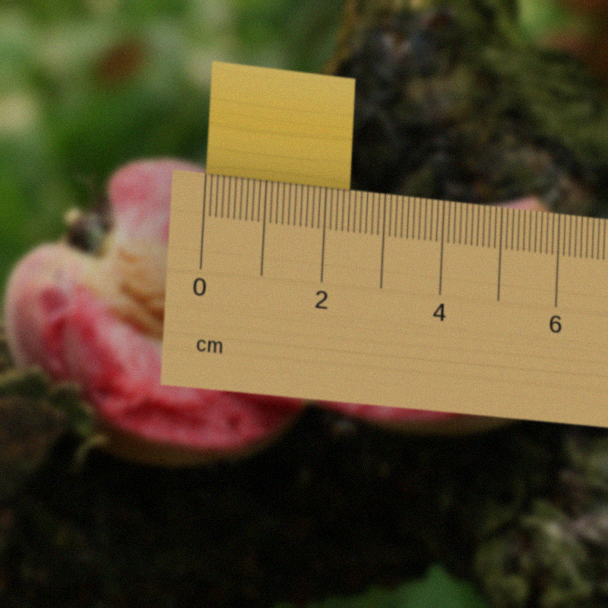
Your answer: 2.4 cm
